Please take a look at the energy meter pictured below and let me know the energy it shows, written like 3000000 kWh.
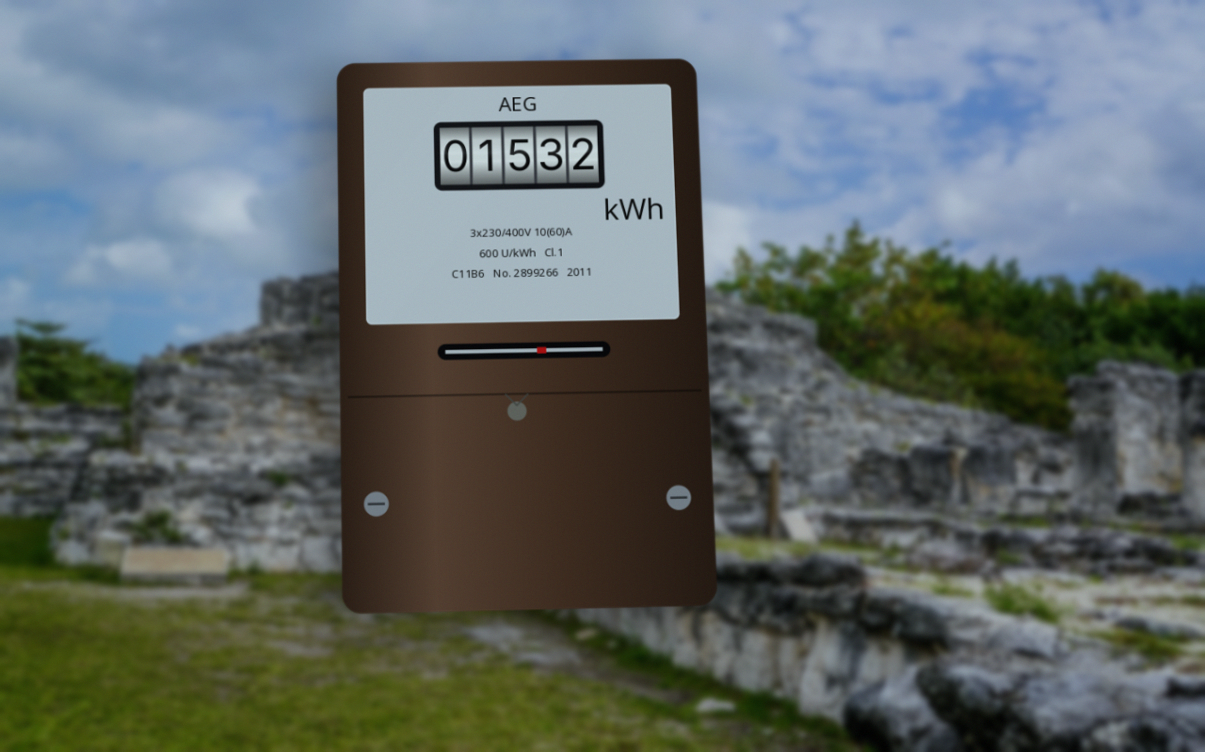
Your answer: 1532 kWh
